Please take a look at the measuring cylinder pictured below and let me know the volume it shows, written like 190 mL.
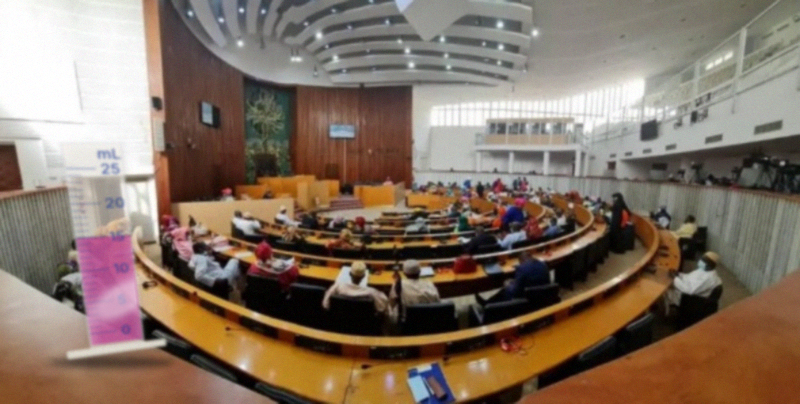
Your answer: 15 mL
